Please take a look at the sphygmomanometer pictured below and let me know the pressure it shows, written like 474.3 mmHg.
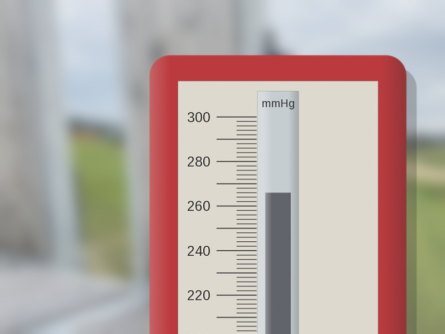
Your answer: 266 mmHg
